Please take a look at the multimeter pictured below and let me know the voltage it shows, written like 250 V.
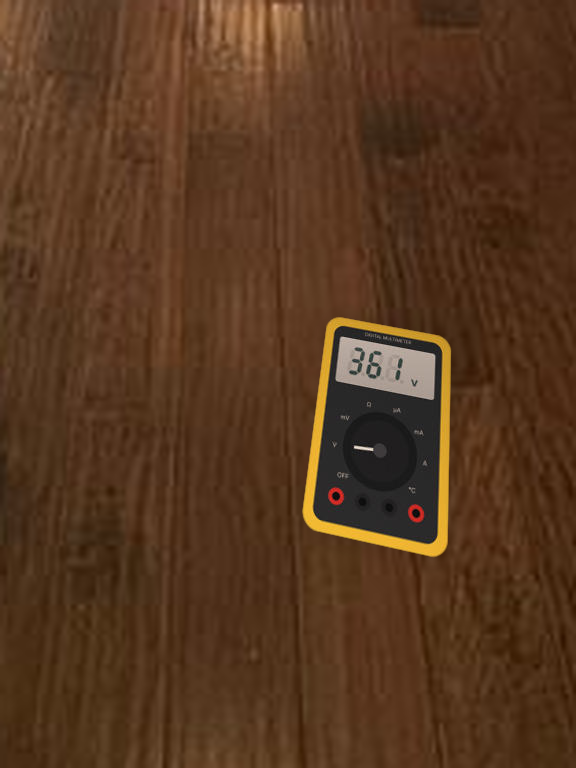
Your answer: 361 V
